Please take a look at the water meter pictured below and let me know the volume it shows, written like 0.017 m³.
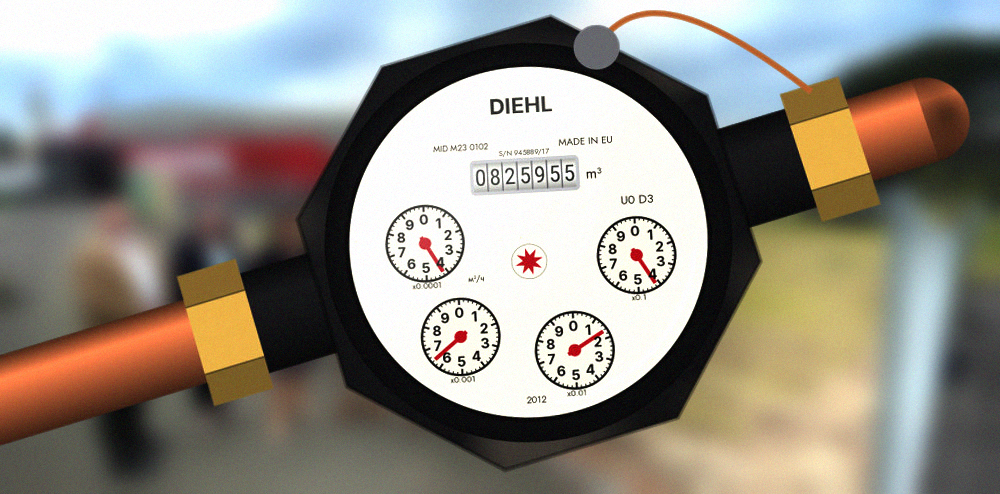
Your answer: 825955.4164 m³
